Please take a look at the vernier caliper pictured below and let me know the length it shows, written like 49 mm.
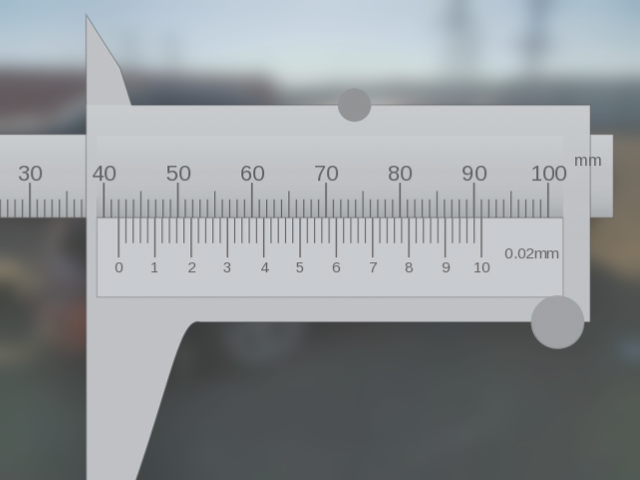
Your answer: 42.0 mm
